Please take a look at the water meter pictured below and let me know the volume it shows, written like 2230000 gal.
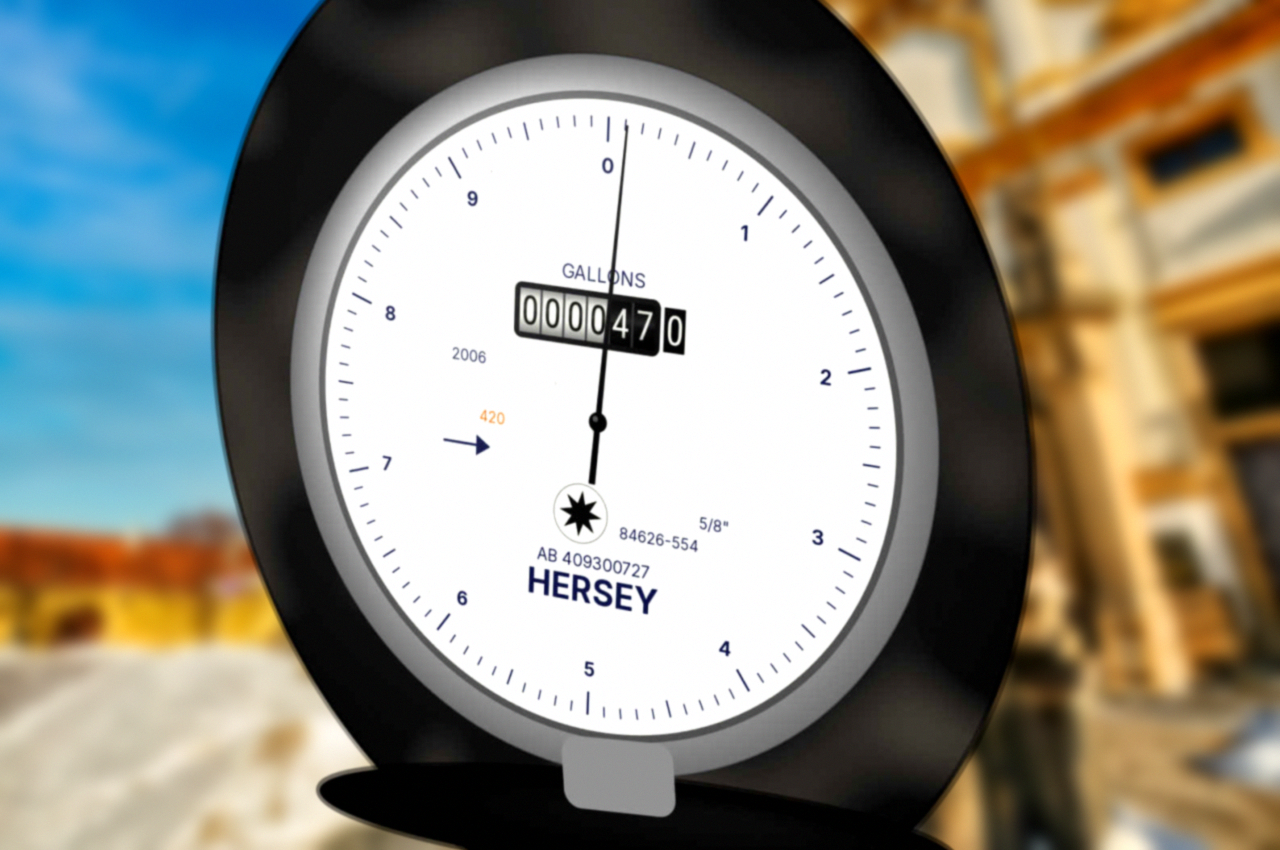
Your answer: 470.1 gal
